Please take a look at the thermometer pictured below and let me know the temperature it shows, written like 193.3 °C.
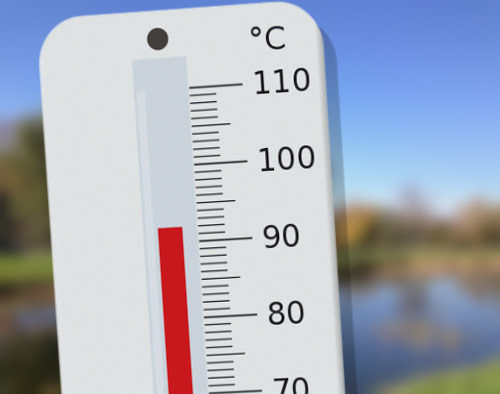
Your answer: 92 °C
